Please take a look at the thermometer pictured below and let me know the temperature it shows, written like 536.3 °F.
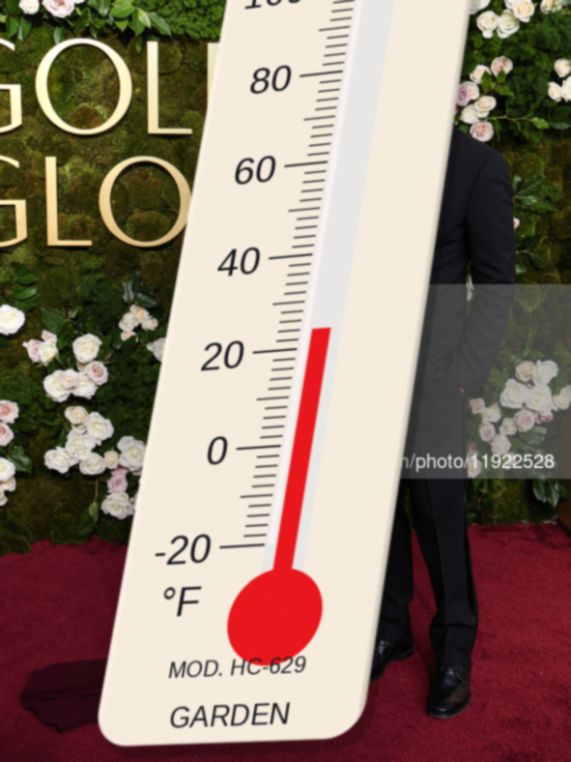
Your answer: 24 °F
